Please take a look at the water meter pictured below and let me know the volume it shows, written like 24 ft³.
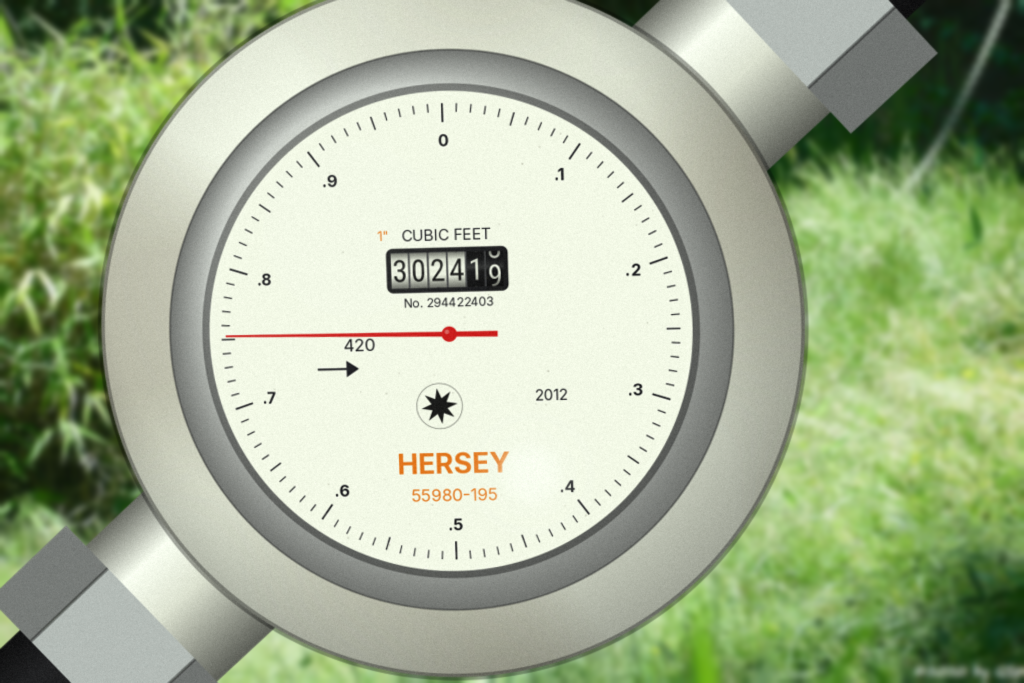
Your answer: 302418.75 ft³
